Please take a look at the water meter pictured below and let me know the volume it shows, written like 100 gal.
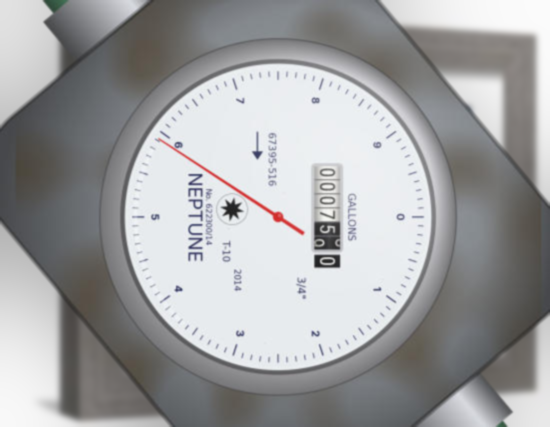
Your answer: 7585.9 gal
